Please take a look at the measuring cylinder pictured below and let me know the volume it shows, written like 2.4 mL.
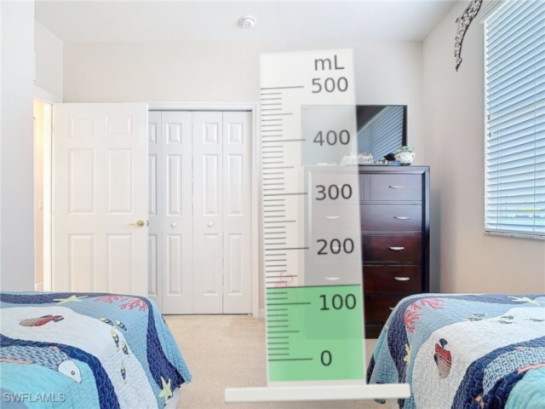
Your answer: 130 mL
